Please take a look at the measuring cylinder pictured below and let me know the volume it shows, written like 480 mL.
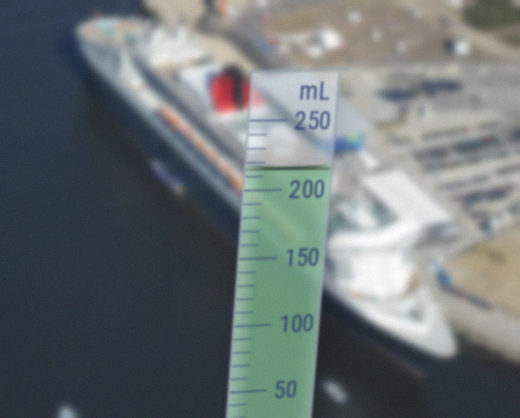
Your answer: 215 mL
